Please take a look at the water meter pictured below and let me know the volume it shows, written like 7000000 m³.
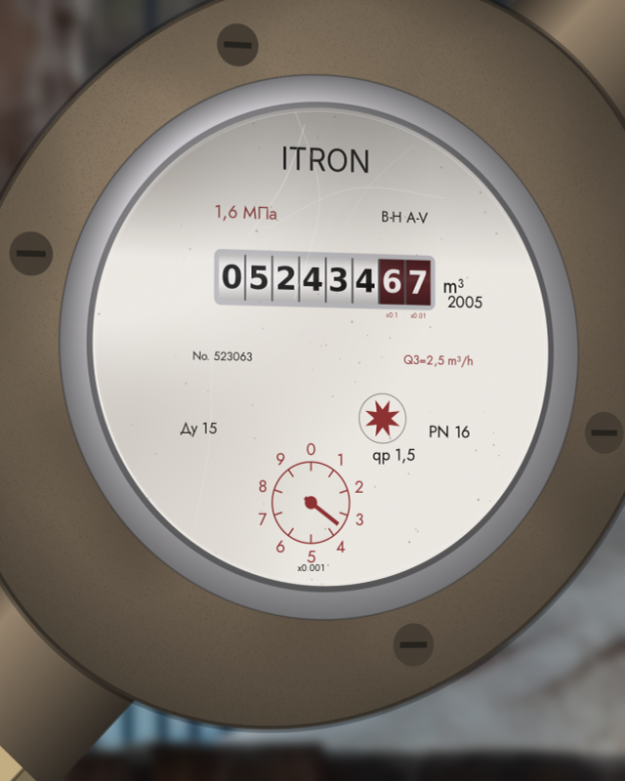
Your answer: 52434.673 m³
